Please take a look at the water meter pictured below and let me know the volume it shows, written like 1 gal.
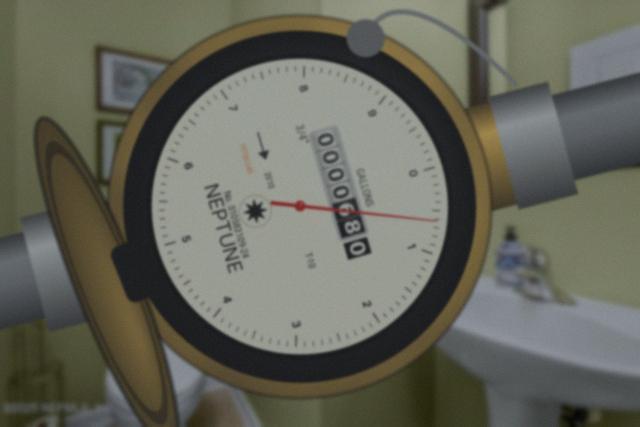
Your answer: 680.6 gal
